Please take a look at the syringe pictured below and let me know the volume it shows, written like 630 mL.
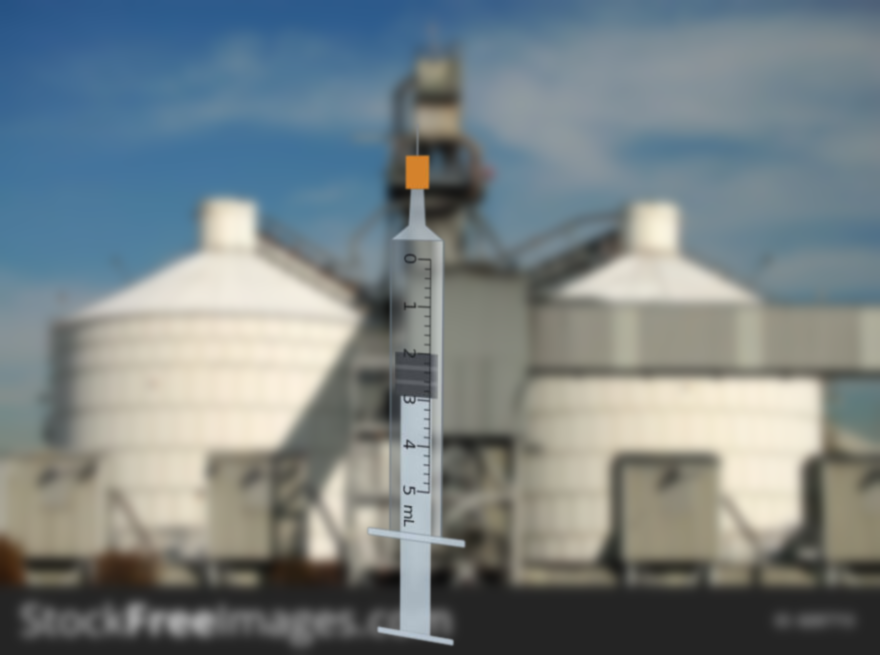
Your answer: 2 mL
